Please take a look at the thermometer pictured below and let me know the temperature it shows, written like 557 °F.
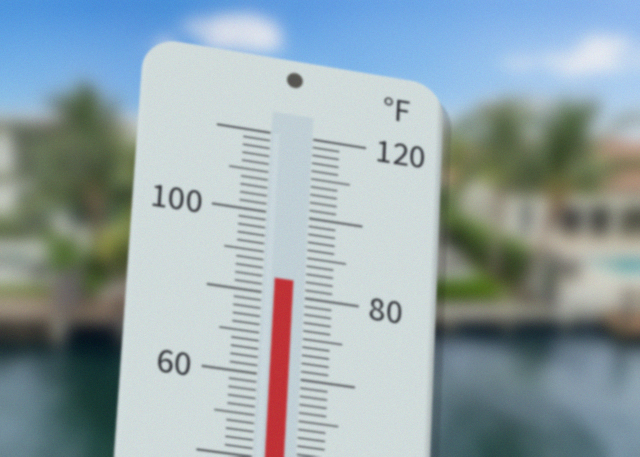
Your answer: 84 °F
